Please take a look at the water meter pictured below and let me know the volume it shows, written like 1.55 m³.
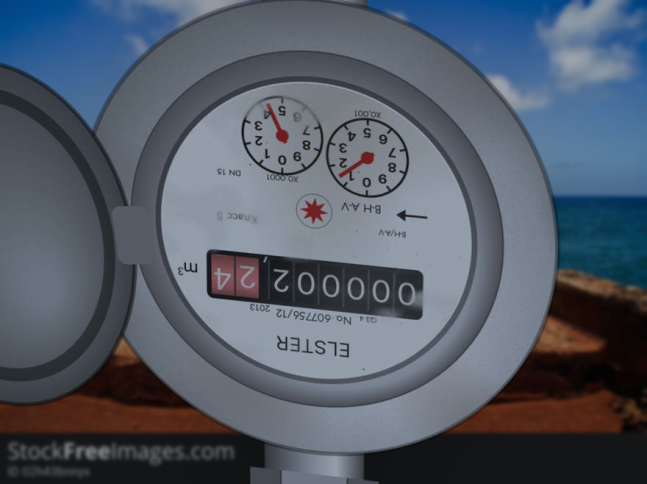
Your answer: 2.2414 m³
